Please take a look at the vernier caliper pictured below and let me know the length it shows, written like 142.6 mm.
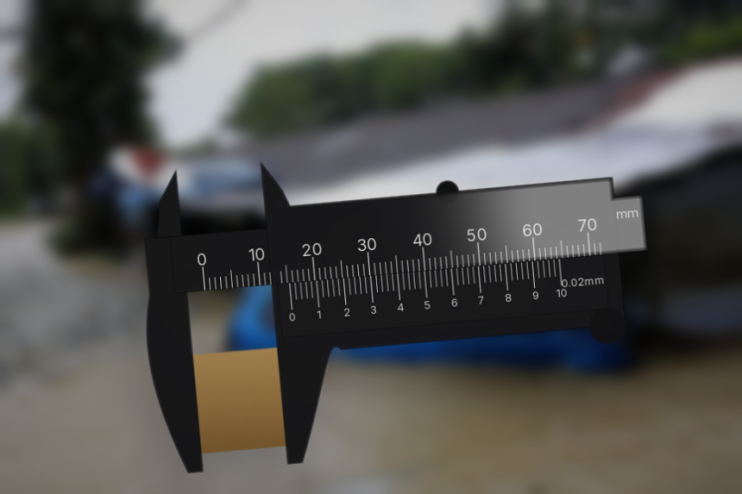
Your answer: 15.4 mm
